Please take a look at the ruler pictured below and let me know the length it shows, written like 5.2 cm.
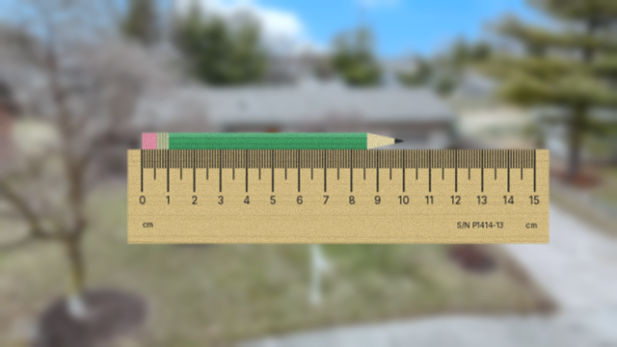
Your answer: 10 cm
